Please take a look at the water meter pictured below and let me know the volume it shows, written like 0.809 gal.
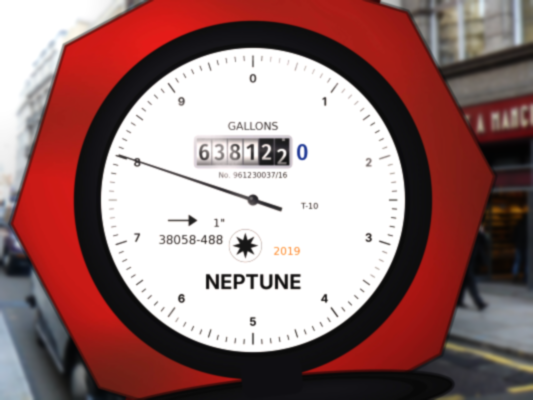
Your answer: 6381218.0 gal
